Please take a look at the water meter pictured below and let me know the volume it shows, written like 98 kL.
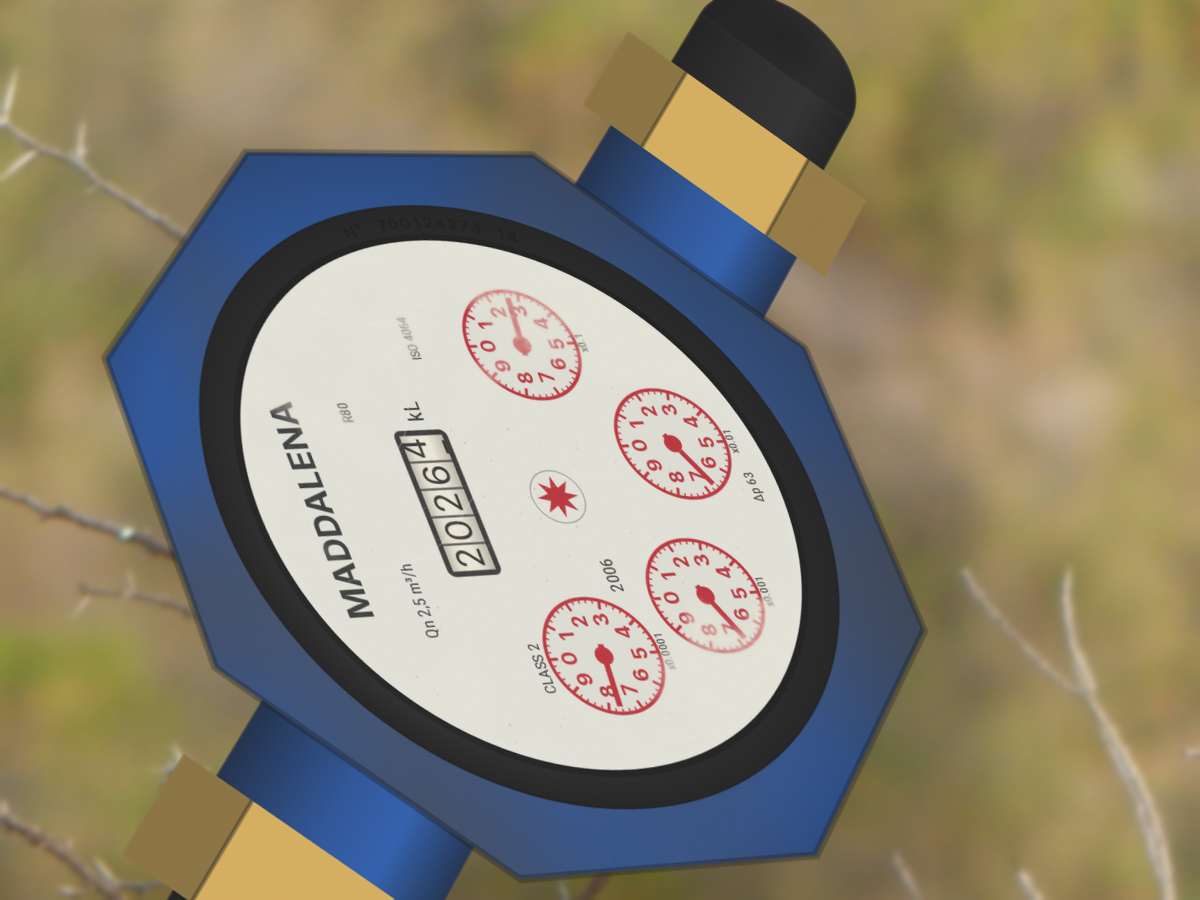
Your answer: 20264.2667 kL
